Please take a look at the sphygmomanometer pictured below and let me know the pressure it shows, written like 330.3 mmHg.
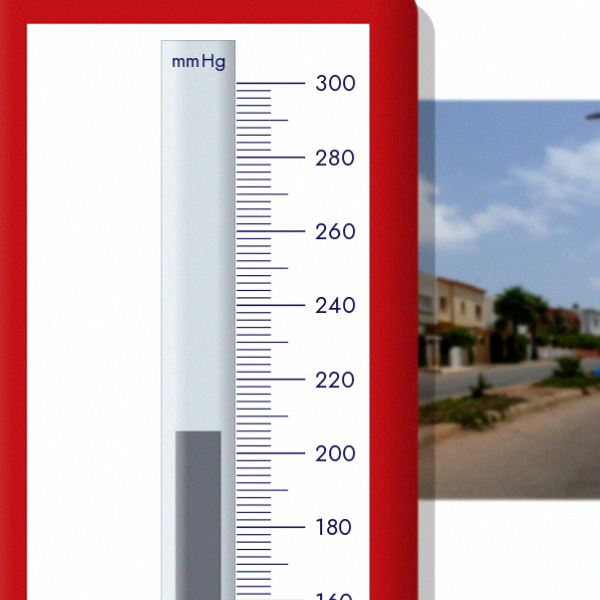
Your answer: 206 mmHg
